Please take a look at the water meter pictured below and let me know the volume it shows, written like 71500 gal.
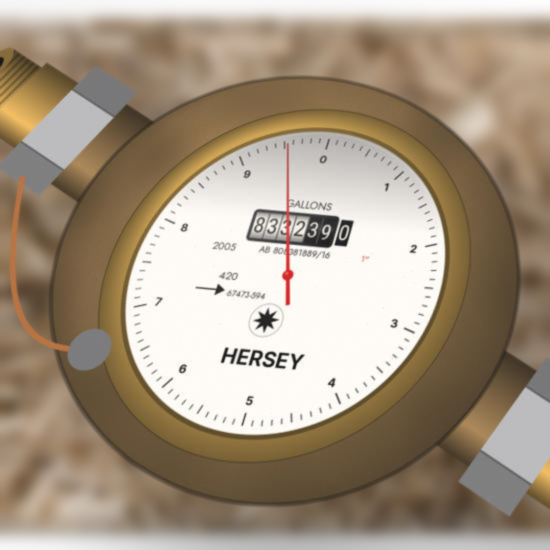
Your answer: 8332389.5 gal
